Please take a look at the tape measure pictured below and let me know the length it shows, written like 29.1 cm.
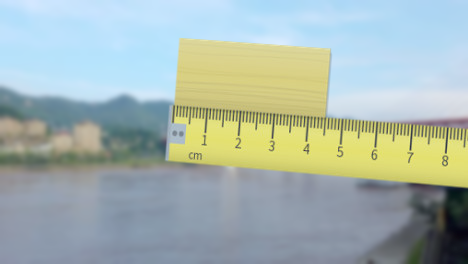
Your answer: 4.5 cm
